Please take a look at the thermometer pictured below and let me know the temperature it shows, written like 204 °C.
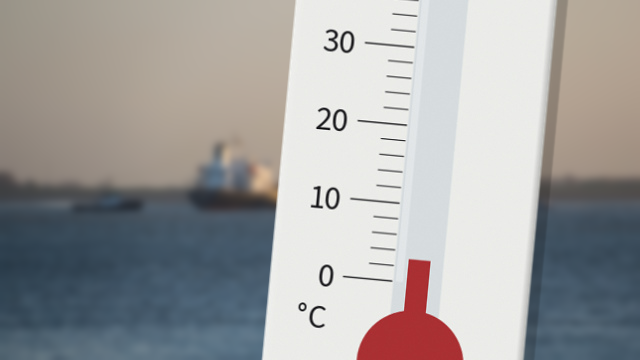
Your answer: 3 °C
